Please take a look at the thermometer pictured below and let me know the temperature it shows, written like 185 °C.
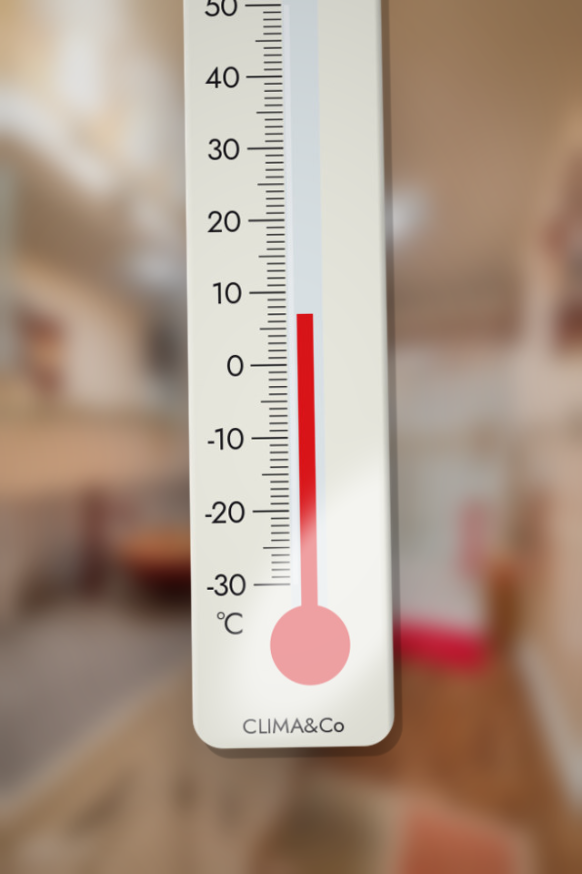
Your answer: 7 °C
